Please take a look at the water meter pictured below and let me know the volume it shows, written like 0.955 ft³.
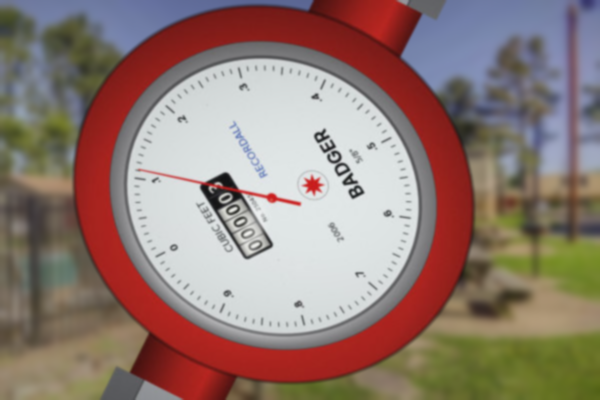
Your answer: 3.11 ft³
